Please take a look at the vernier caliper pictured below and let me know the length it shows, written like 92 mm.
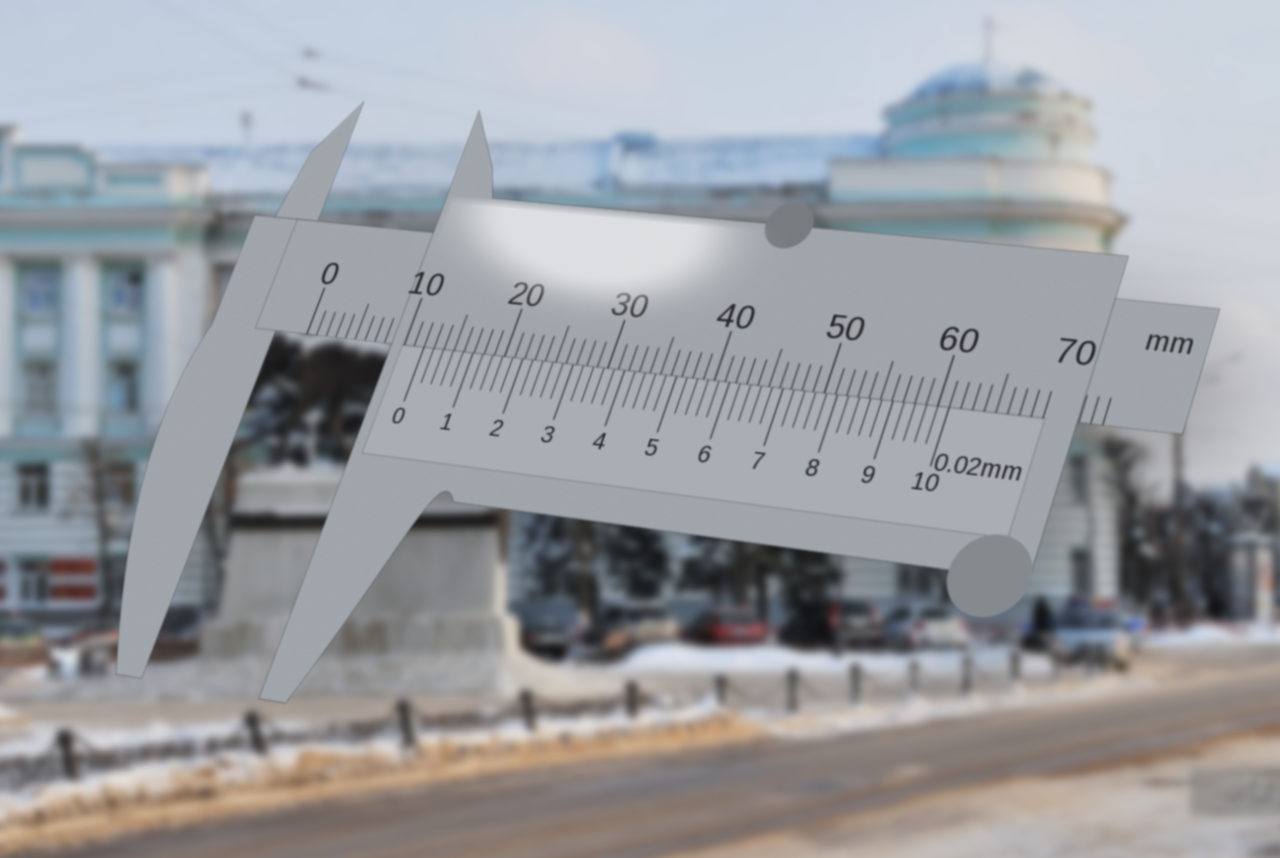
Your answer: 12.0 mm
